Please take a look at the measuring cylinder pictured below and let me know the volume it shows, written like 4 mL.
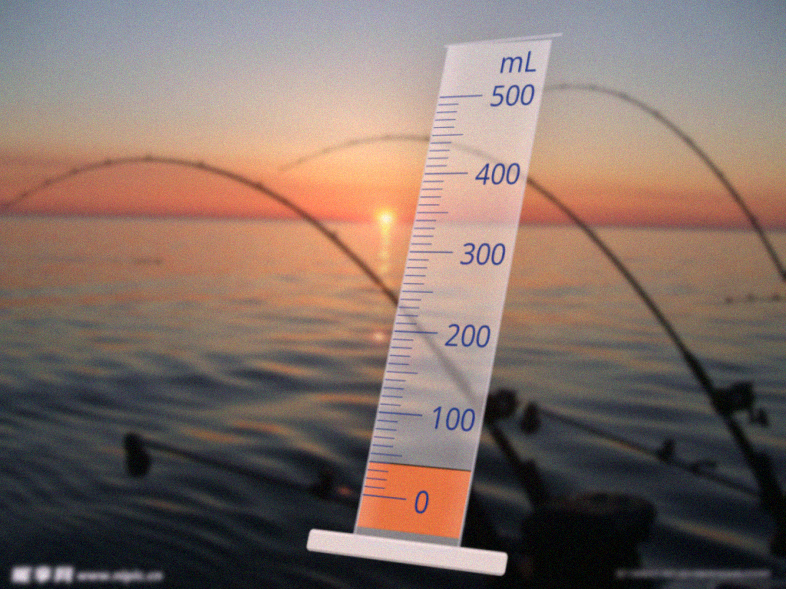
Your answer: 40 mL
